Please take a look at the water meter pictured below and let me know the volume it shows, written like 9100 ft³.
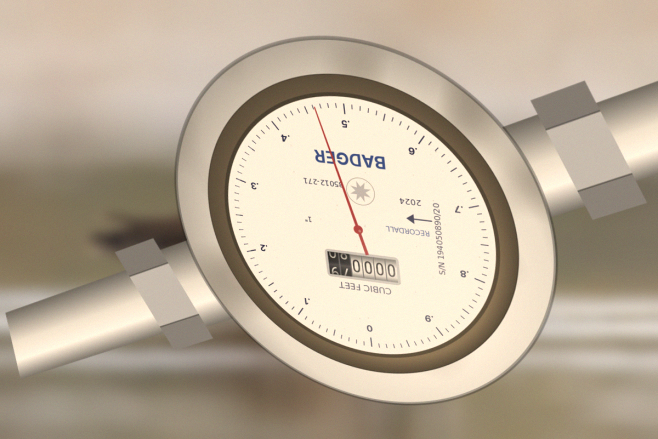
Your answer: 79.46 ft³
